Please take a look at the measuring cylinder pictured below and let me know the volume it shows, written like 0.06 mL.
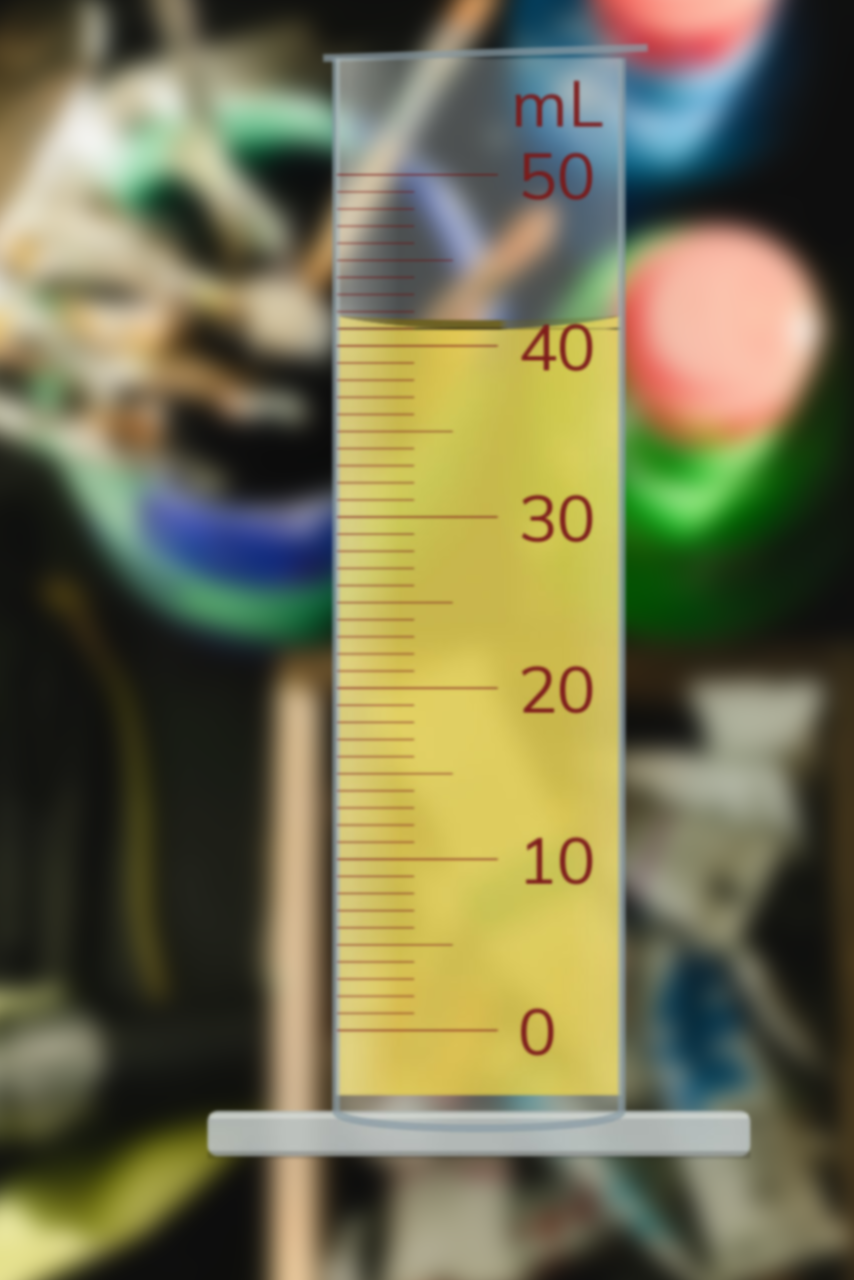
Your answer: 41 mL
